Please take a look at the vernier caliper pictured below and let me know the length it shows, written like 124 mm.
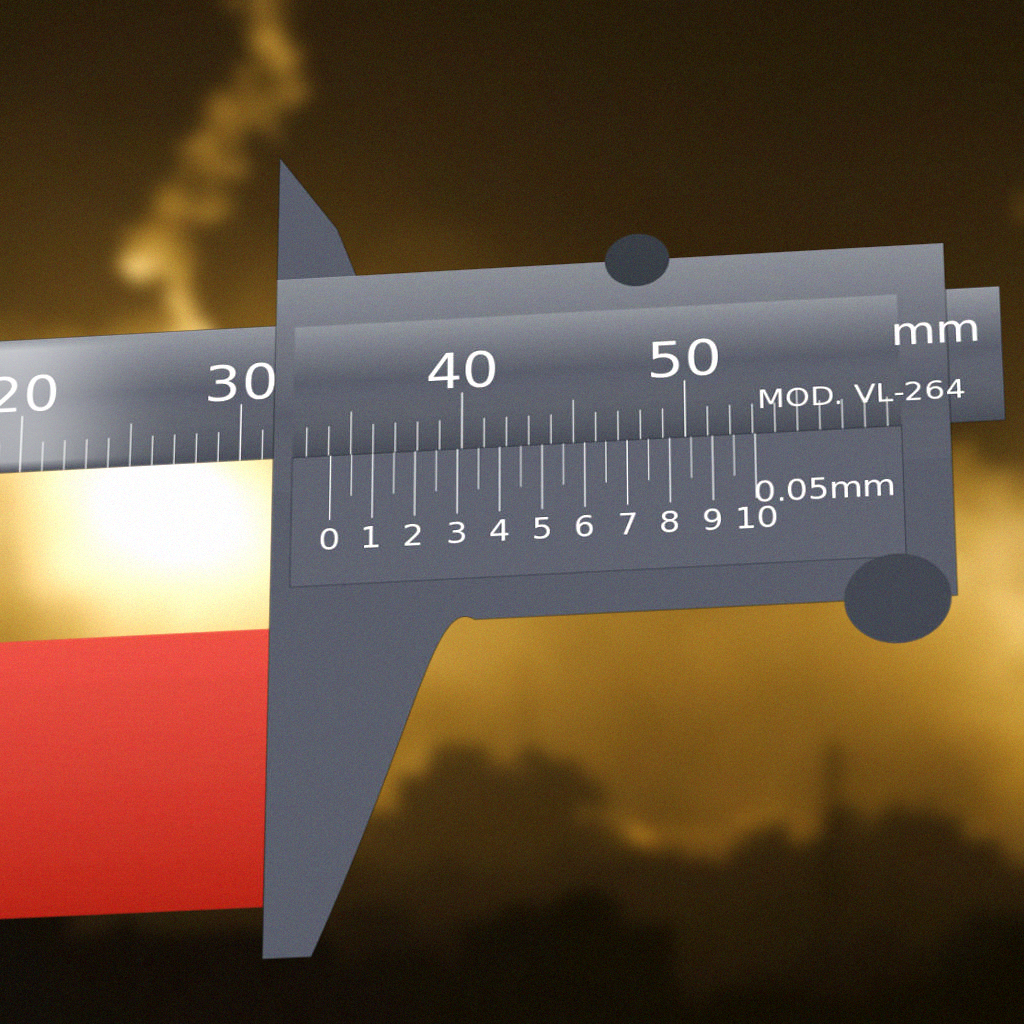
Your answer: 34.1 mm
